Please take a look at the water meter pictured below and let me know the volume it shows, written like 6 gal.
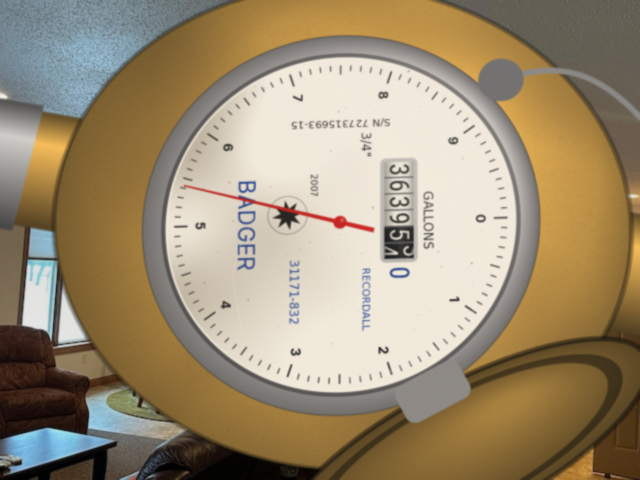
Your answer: 3639535.4 gal
